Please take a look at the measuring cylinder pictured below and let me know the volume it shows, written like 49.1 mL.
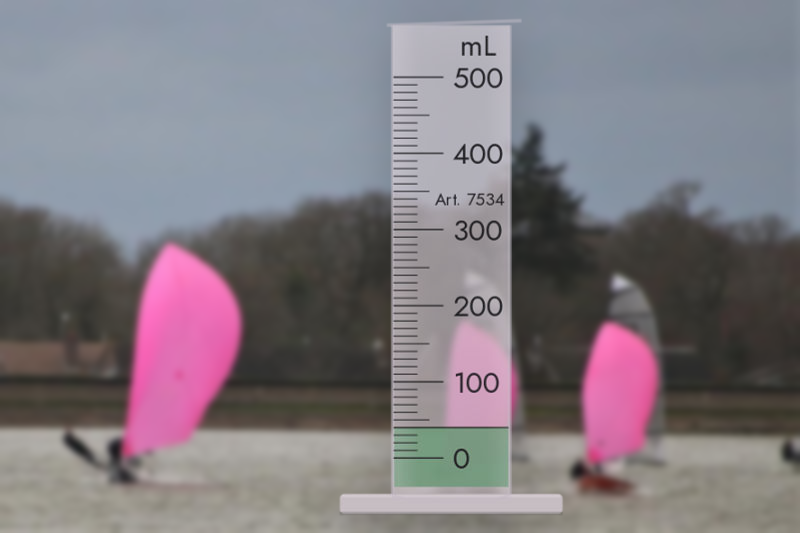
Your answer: 40 mL
